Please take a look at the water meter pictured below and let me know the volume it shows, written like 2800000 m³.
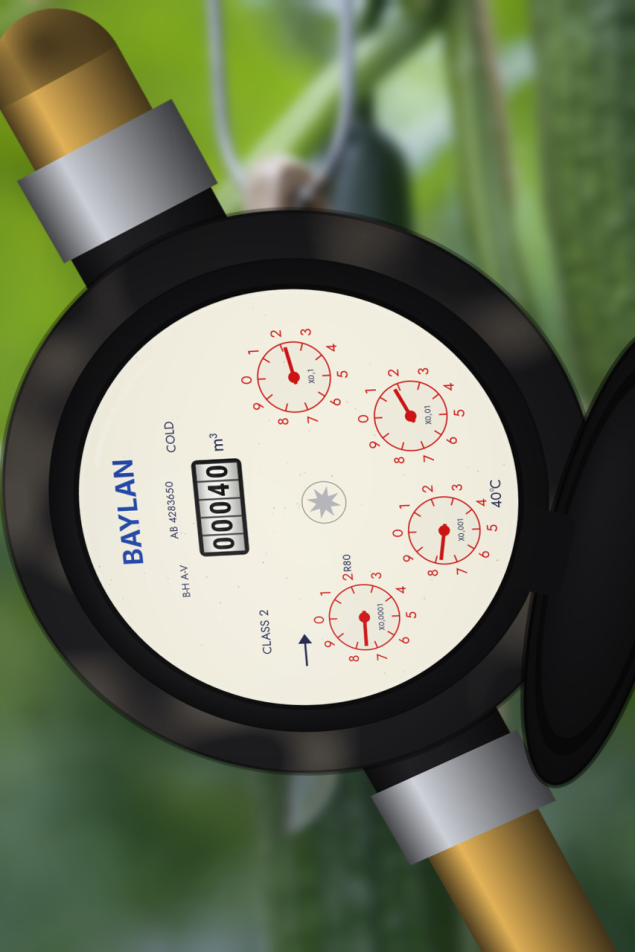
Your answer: 40.2177 m³
